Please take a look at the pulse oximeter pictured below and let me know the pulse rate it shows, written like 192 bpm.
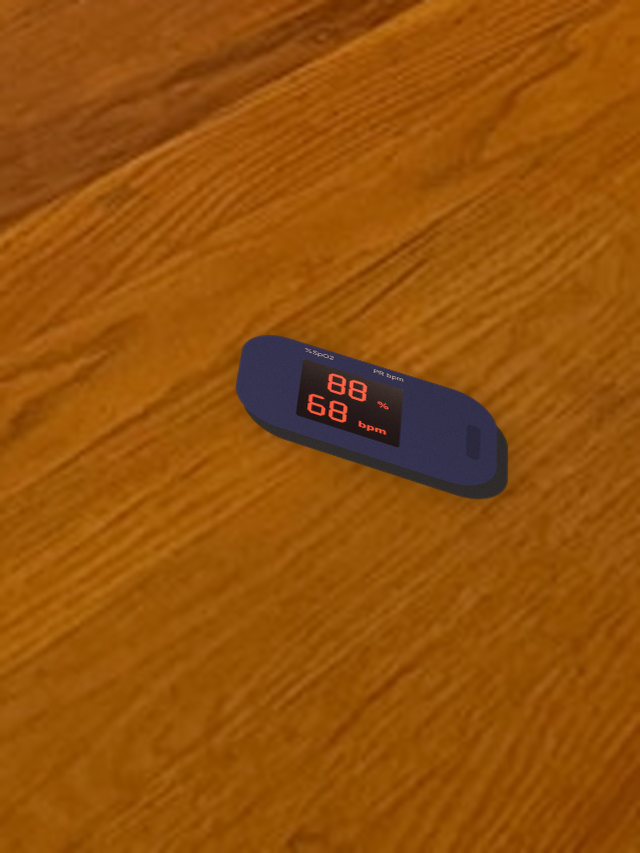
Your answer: 68 bpm
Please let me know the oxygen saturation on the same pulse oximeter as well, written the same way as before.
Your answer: 88 %
